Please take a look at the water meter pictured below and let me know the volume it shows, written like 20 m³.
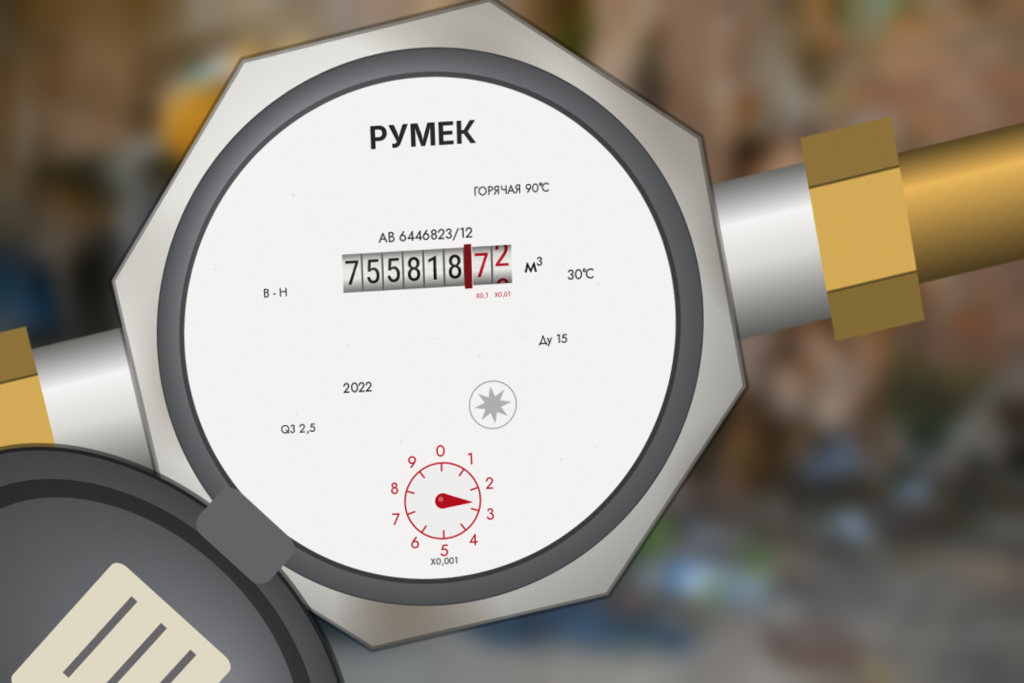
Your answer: 755818.722 m³
